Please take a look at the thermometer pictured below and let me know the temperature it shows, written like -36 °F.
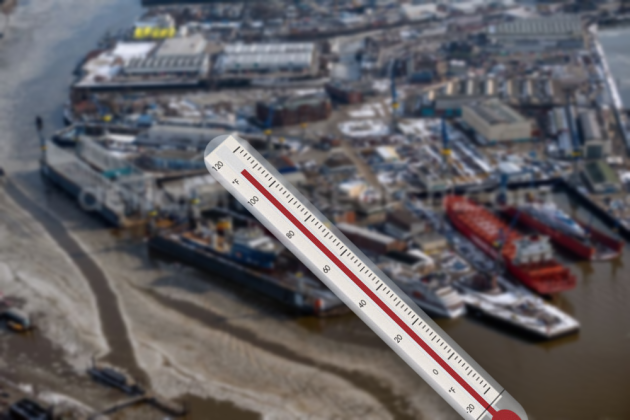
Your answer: 112 °F
